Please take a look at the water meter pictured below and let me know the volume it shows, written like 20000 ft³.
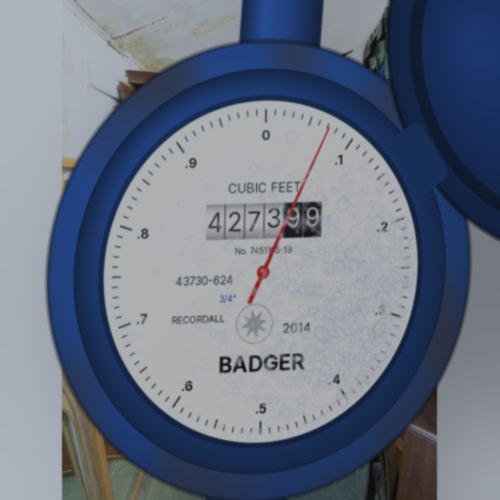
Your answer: 427399.07 ft³
